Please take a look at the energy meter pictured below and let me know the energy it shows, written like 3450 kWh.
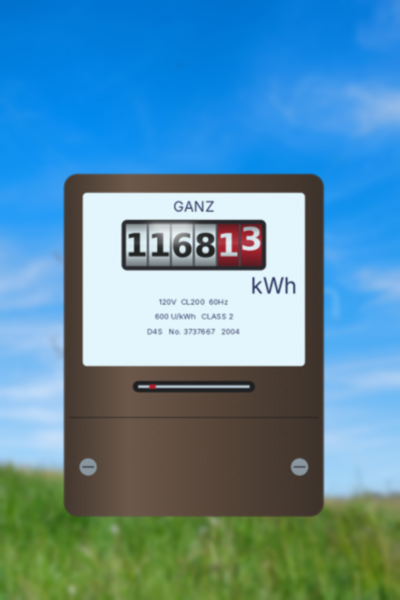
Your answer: 1168.13 kWh
